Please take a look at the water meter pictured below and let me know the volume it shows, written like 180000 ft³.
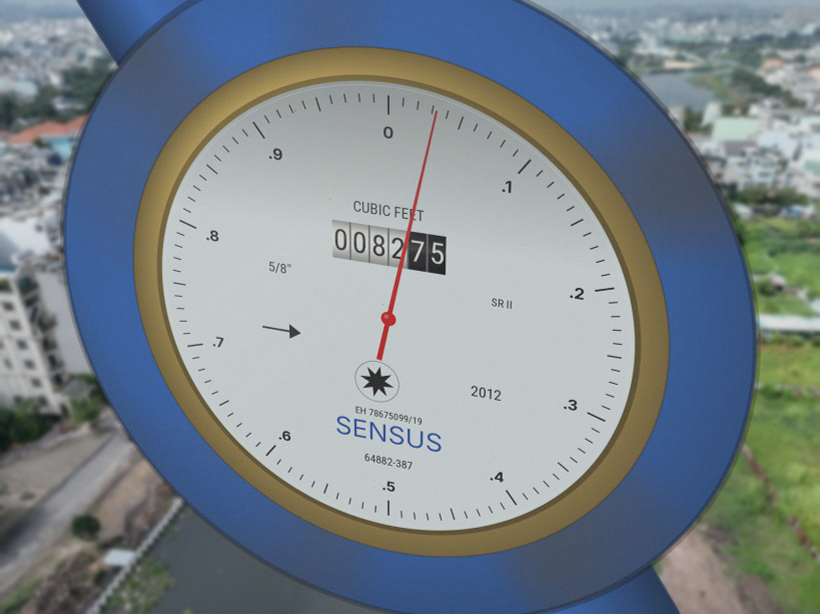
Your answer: 8275.03 ft³
